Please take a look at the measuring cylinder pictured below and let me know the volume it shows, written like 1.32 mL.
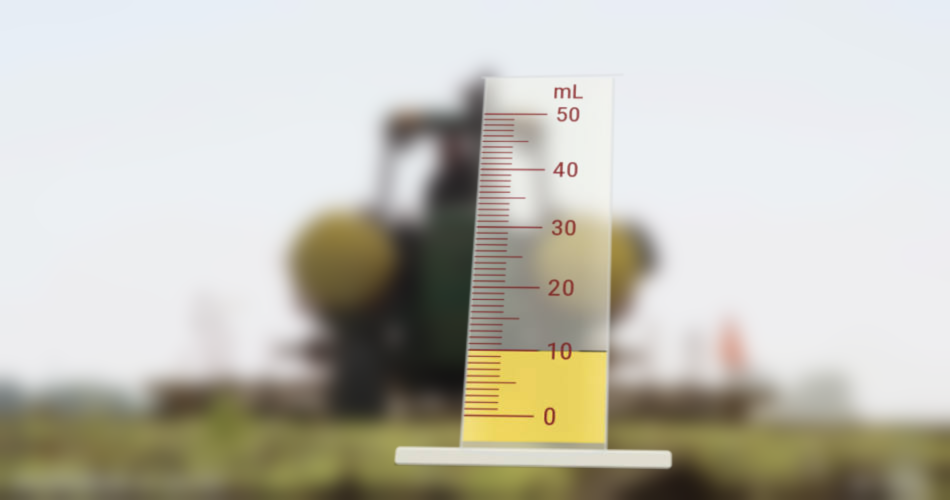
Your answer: 10 mL
